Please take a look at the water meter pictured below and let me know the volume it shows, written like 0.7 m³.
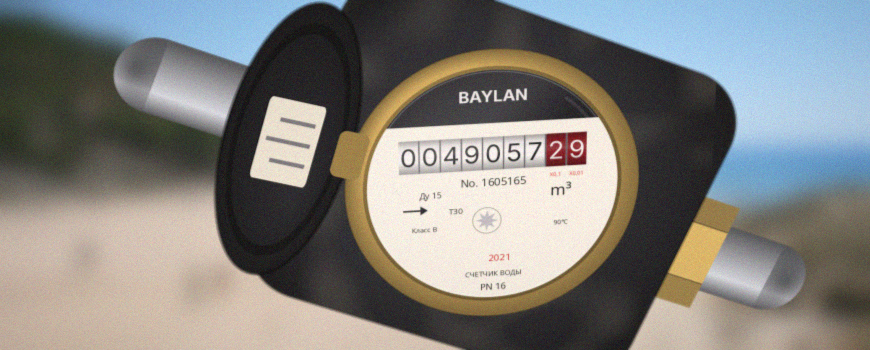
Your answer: 49057.29 m³
